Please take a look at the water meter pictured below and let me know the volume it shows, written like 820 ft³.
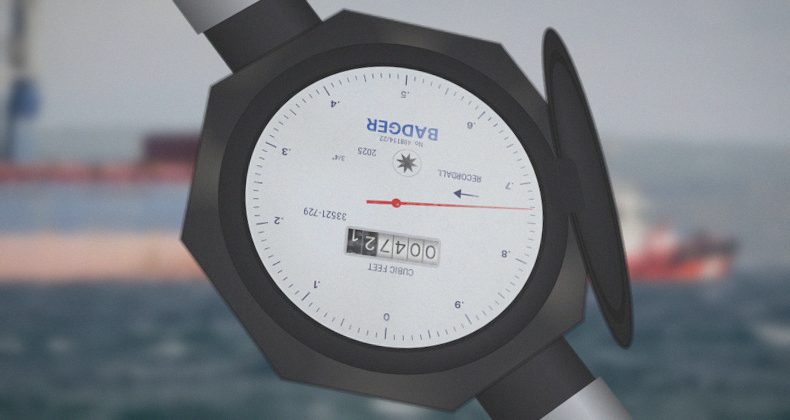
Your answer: 4720.73 ft³
